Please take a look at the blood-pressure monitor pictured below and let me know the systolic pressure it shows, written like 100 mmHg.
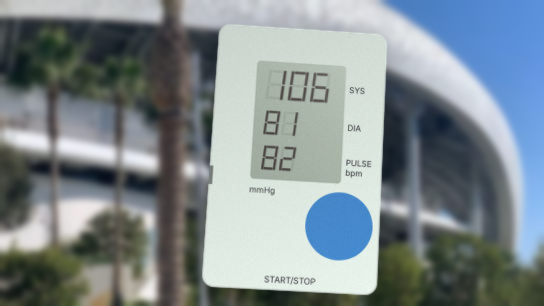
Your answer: 106 mmHg
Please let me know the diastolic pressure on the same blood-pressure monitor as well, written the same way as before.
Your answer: 81 mmHg
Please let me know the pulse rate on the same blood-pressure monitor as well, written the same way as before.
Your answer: 82 bpm
